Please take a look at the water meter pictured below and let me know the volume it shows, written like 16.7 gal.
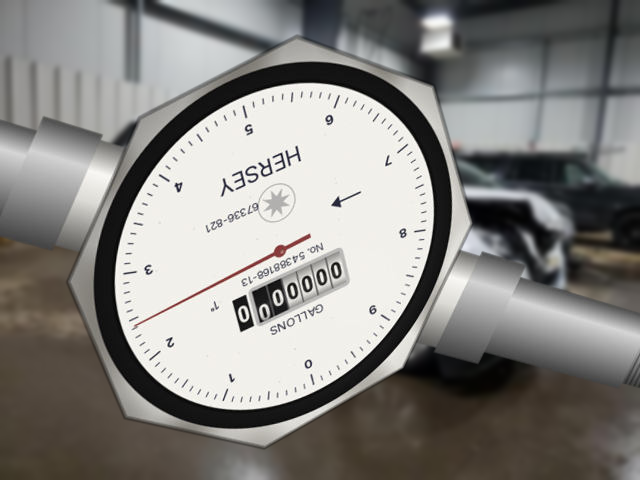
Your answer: 2.4 gal
